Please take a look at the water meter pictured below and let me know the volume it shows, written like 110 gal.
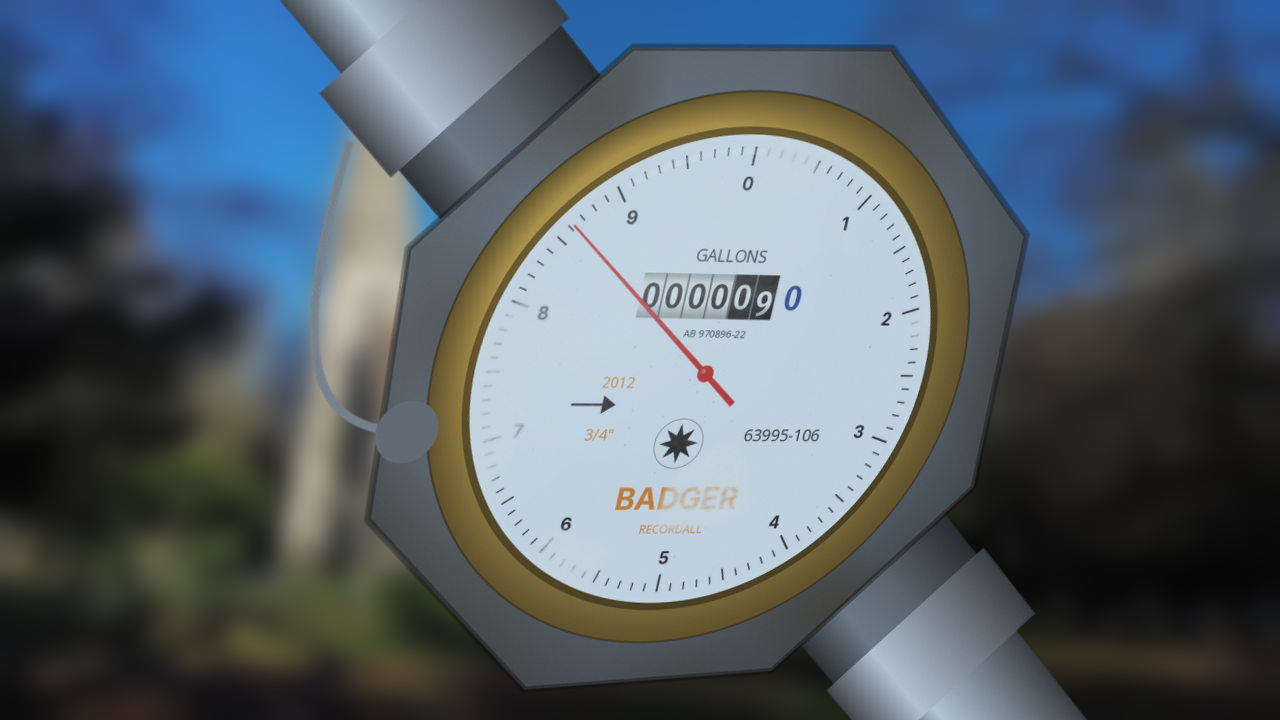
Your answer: 88.6 gal
